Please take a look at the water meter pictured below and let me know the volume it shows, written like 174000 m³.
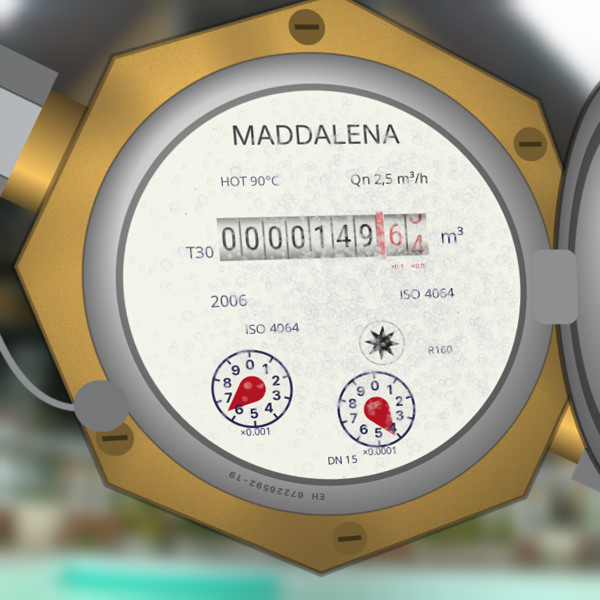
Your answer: 149.6364 m³
